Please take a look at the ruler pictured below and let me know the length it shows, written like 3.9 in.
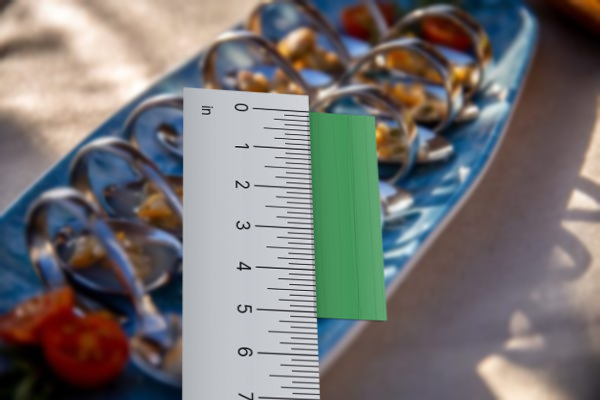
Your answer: 5.125 in
